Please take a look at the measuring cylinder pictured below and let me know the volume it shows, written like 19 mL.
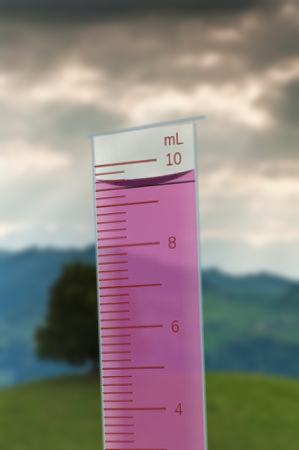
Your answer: 9.4 mL
